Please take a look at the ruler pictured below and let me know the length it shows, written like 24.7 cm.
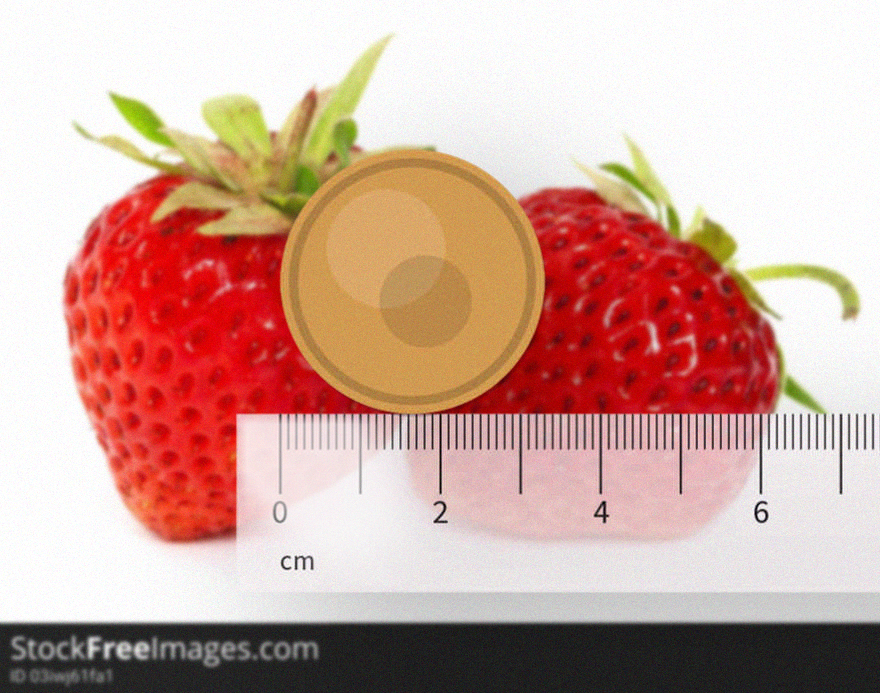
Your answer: 3.3 cm
